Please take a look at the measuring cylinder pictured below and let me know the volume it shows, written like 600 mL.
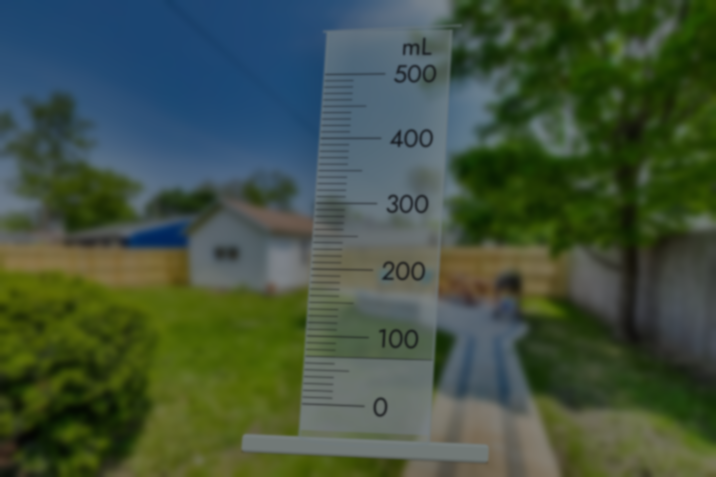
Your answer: 70 mL
